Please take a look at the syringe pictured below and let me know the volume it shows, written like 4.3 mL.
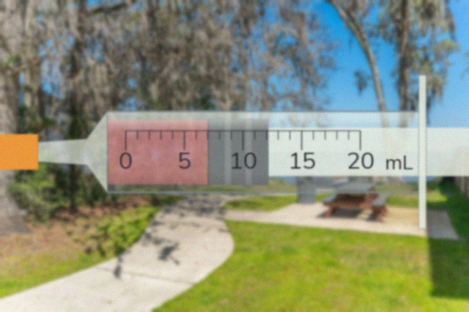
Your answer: 7 mL
